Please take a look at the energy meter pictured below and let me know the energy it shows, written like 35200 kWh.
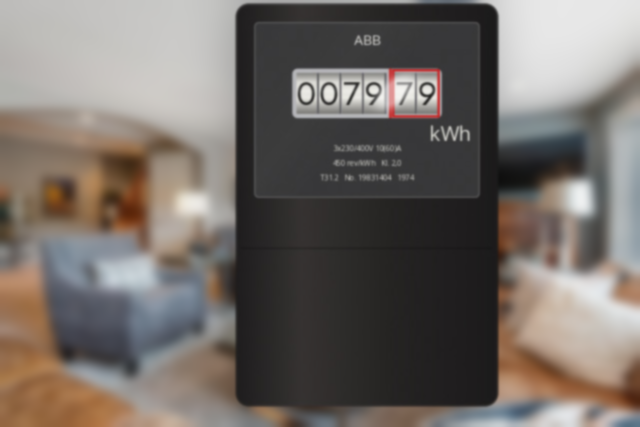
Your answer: 79.79 kWh
